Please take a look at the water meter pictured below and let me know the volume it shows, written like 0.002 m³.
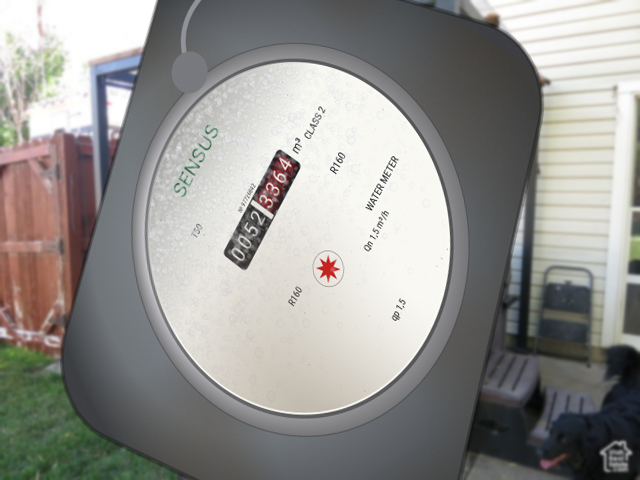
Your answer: 52.3364 m³
